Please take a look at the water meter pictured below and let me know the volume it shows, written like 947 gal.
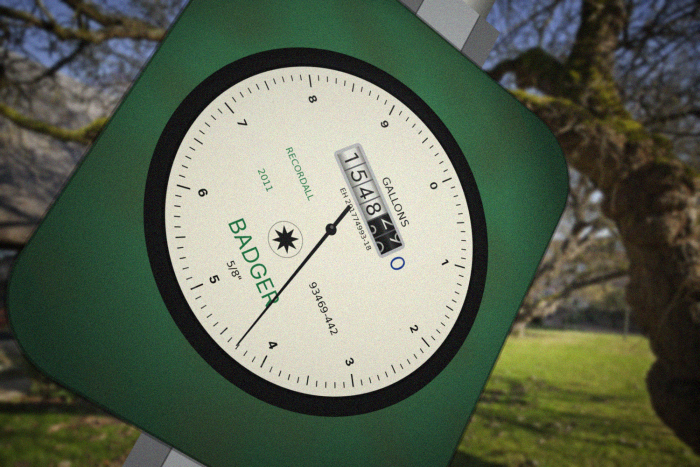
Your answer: 1548294.3 gal
